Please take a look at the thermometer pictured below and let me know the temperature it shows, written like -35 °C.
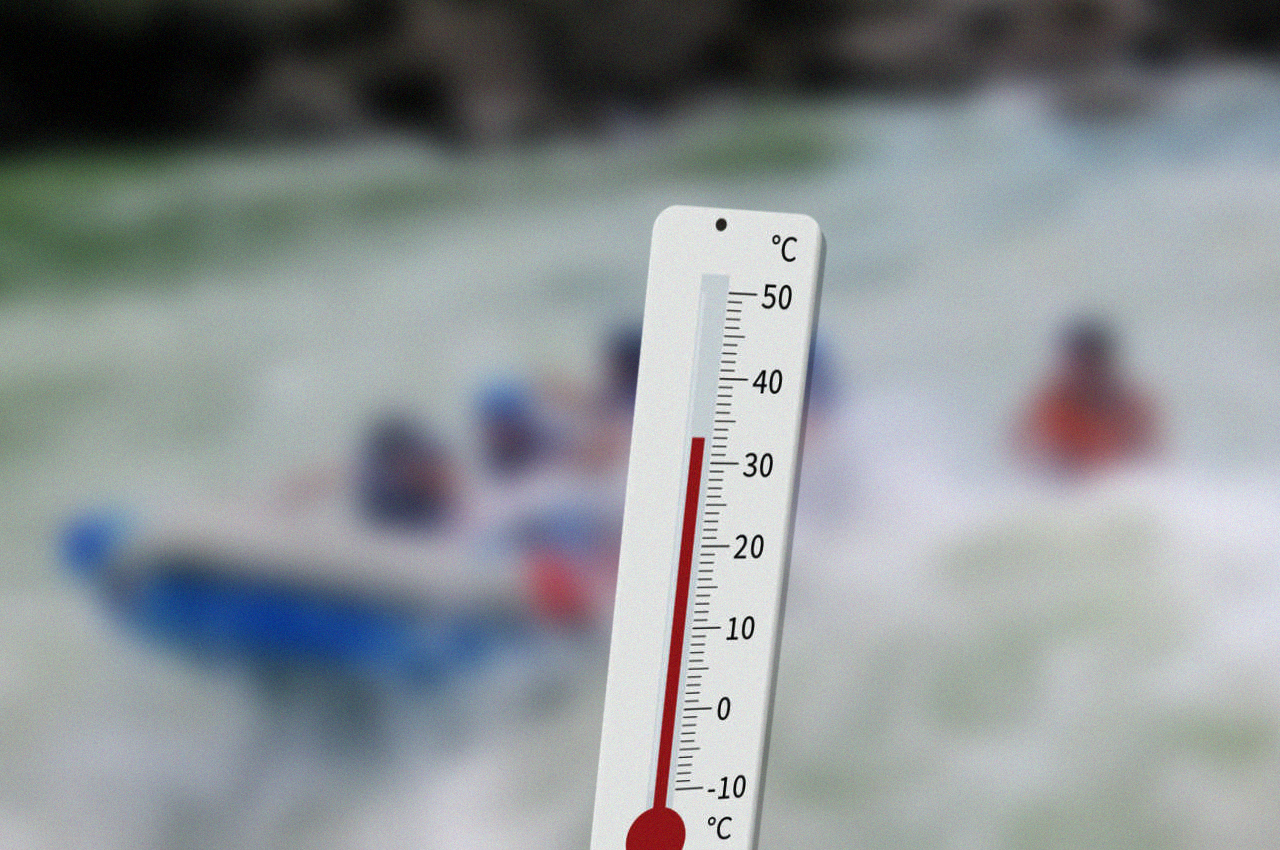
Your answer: 33 °C
